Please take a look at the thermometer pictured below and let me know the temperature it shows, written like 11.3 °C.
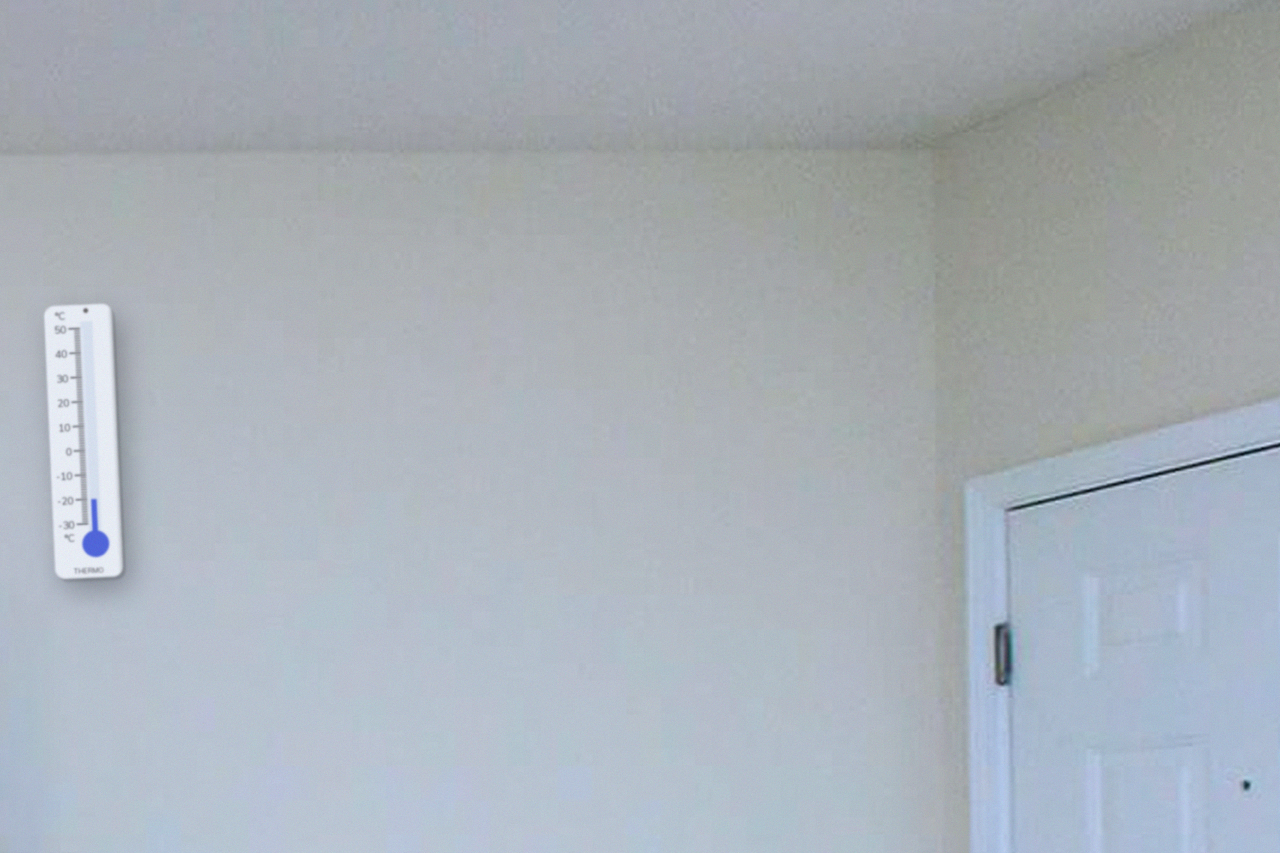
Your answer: -20 °C
